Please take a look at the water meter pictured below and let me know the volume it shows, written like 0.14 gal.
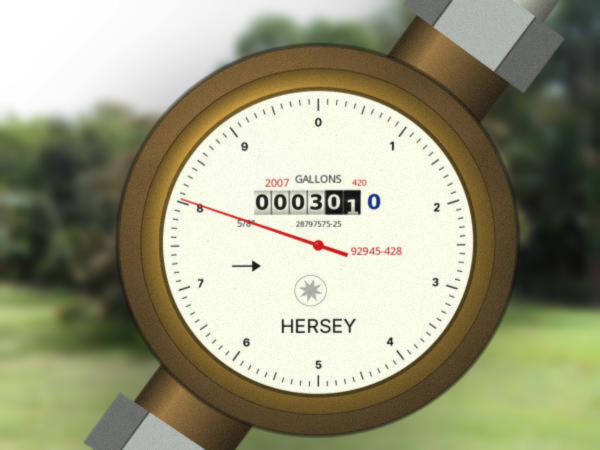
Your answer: 3008.0 gal
